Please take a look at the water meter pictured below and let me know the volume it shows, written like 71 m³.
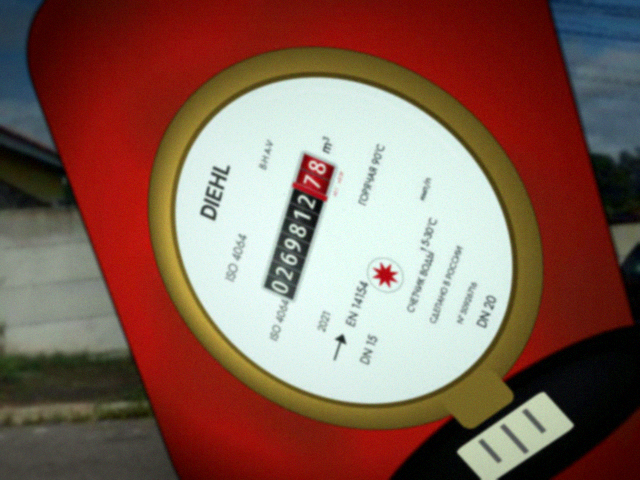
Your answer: 269812.78 m³
